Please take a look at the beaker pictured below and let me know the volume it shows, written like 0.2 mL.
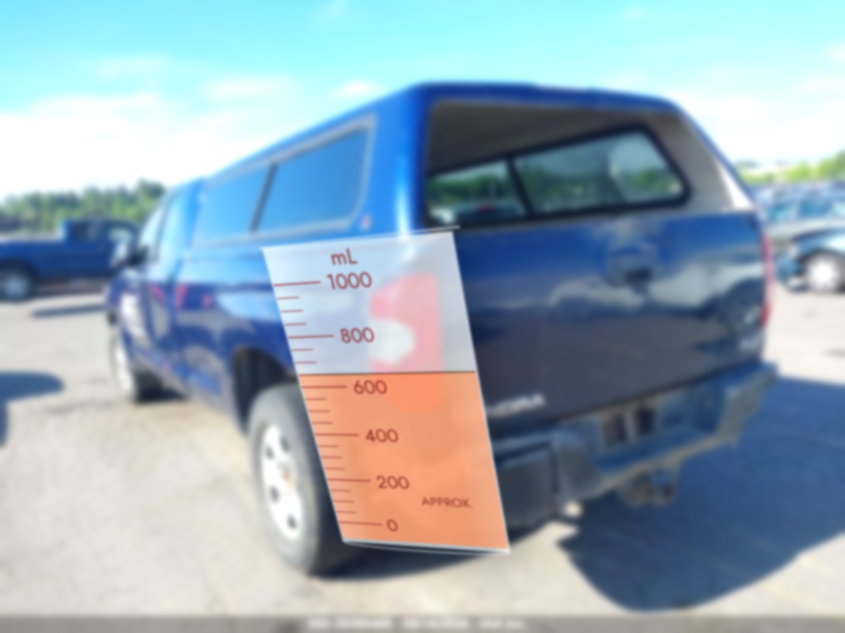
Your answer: 650 mL
